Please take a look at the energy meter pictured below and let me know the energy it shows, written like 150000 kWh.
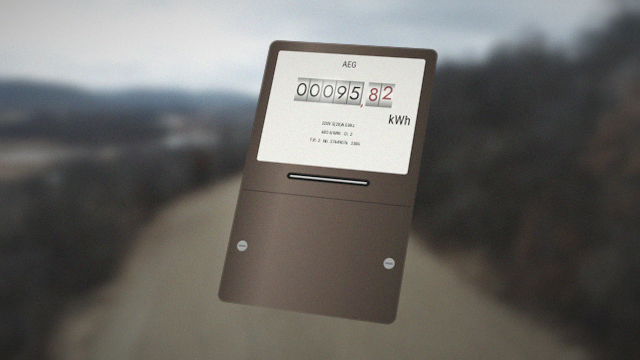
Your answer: 95.82 kWh
